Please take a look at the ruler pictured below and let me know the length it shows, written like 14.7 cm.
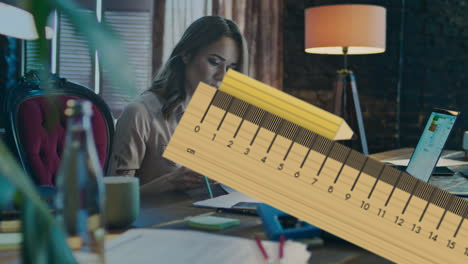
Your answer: 8 cm
